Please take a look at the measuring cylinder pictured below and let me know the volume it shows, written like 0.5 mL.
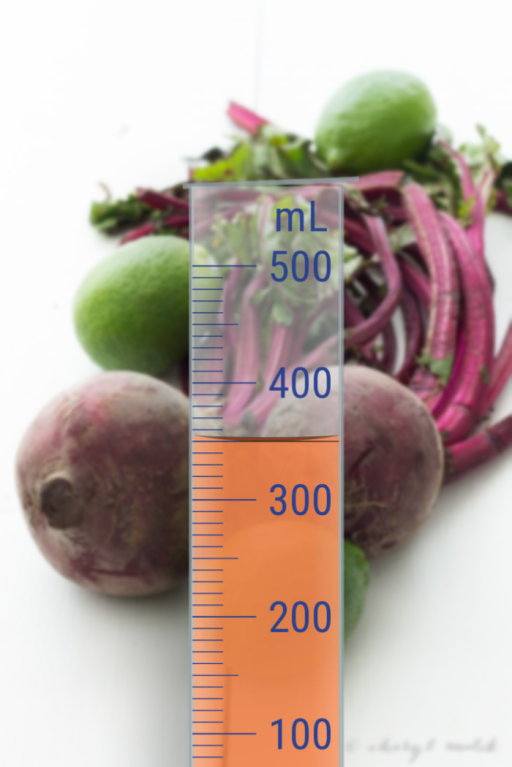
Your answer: 350 mL
